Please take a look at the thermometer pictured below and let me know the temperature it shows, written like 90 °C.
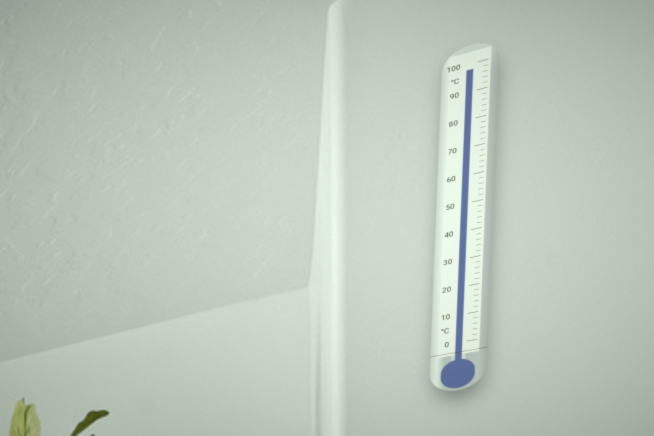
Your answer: 98 °C
